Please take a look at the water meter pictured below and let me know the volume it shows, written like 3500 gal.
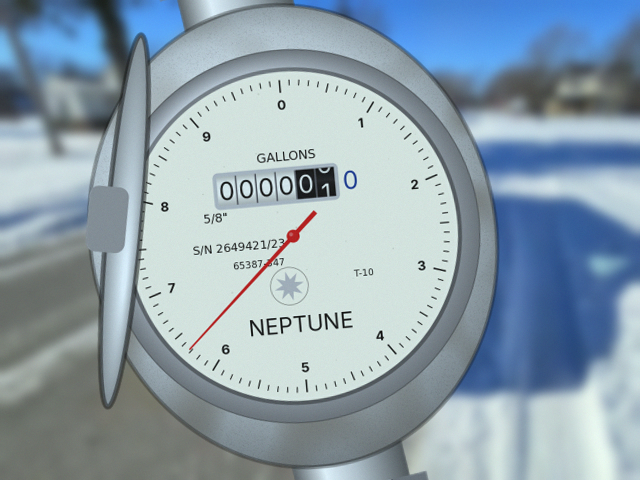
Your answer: 6.3 gal
